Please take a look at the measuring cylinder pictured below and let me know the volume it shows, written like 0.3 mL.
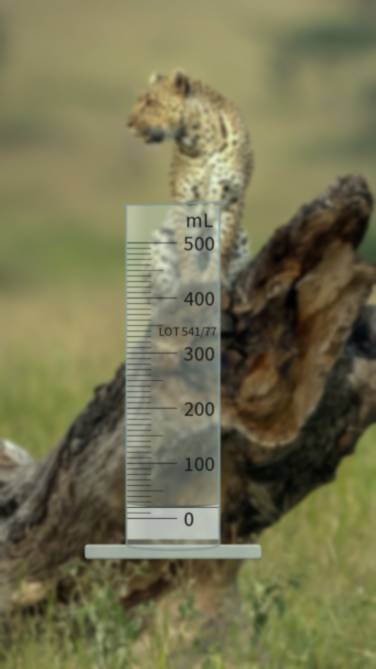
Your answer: 20 mL
